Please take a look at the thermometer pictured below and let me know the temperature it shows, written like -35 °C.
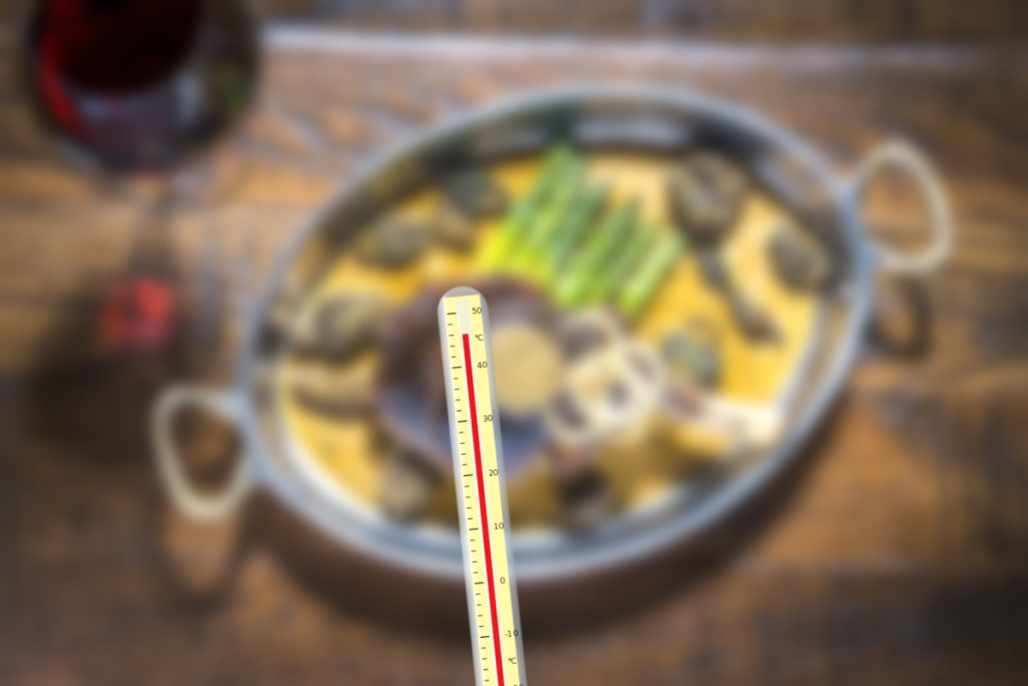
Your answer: 46 °C
